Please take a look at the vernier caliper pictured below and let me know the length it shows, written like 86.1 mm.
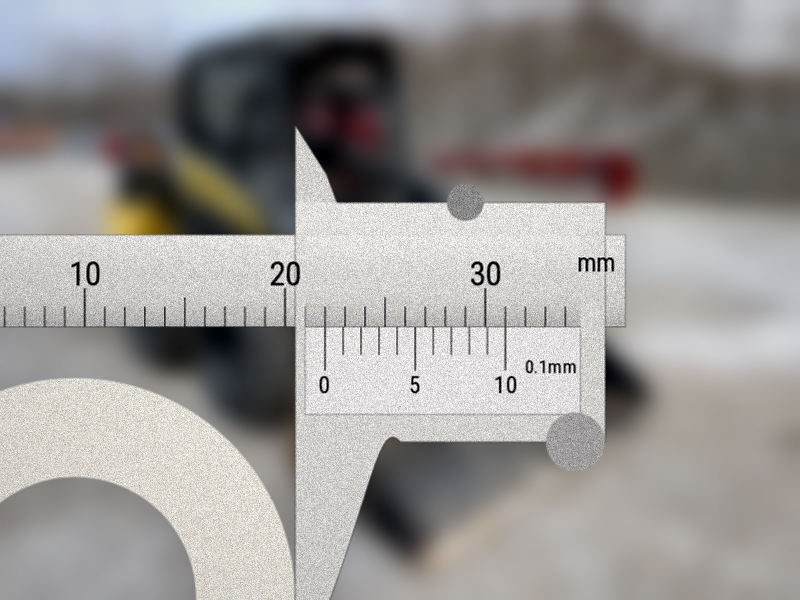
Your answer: 22.0 mm
